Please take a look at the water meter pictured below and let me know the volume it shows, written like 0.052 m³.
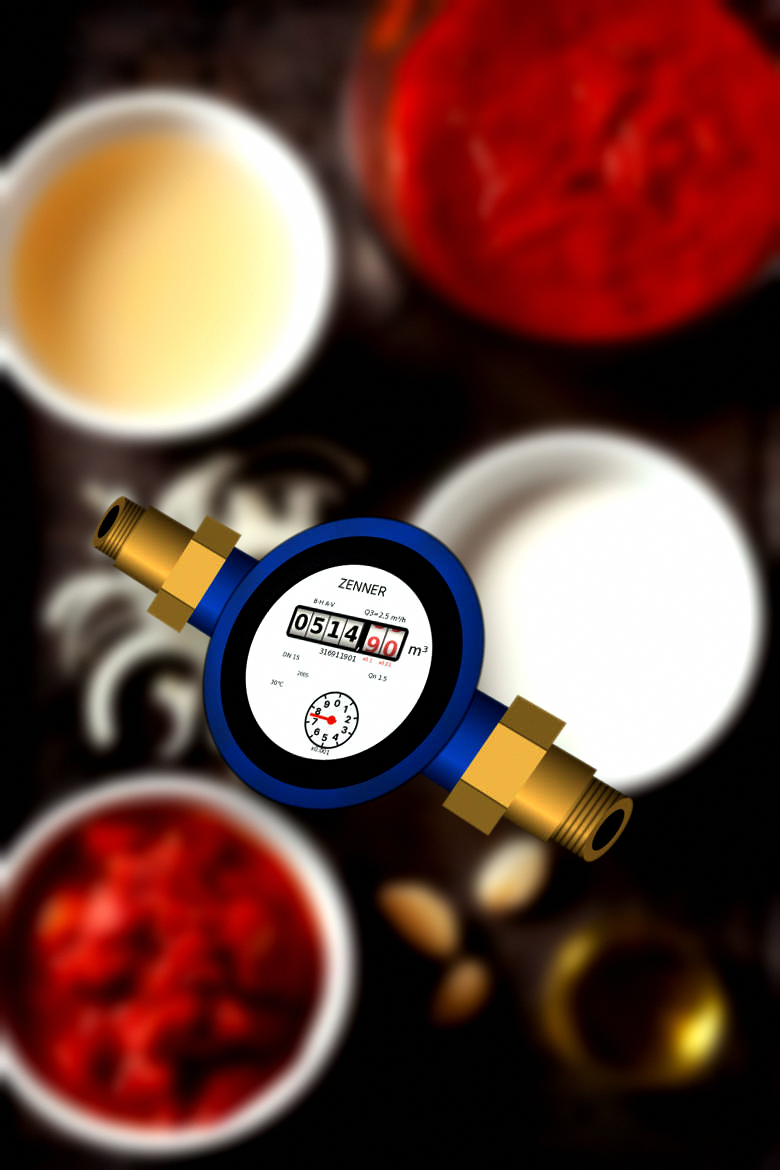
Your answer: 514.897 m³
